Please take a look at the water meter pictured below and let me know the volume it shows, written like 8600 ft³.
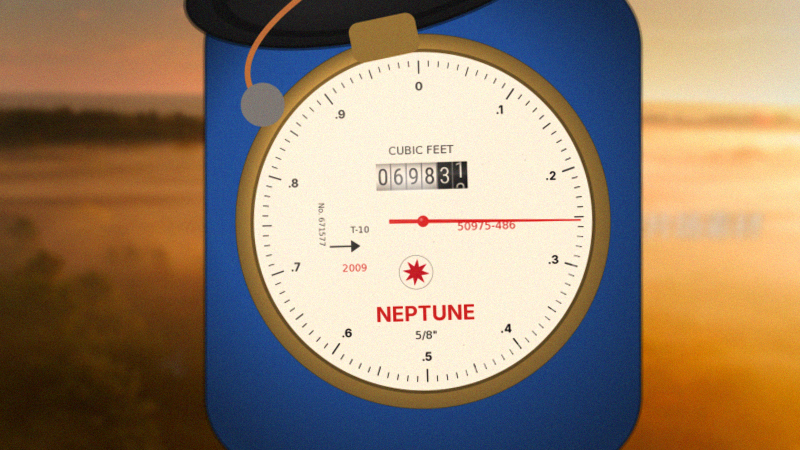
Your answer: 69831.25 ft³
